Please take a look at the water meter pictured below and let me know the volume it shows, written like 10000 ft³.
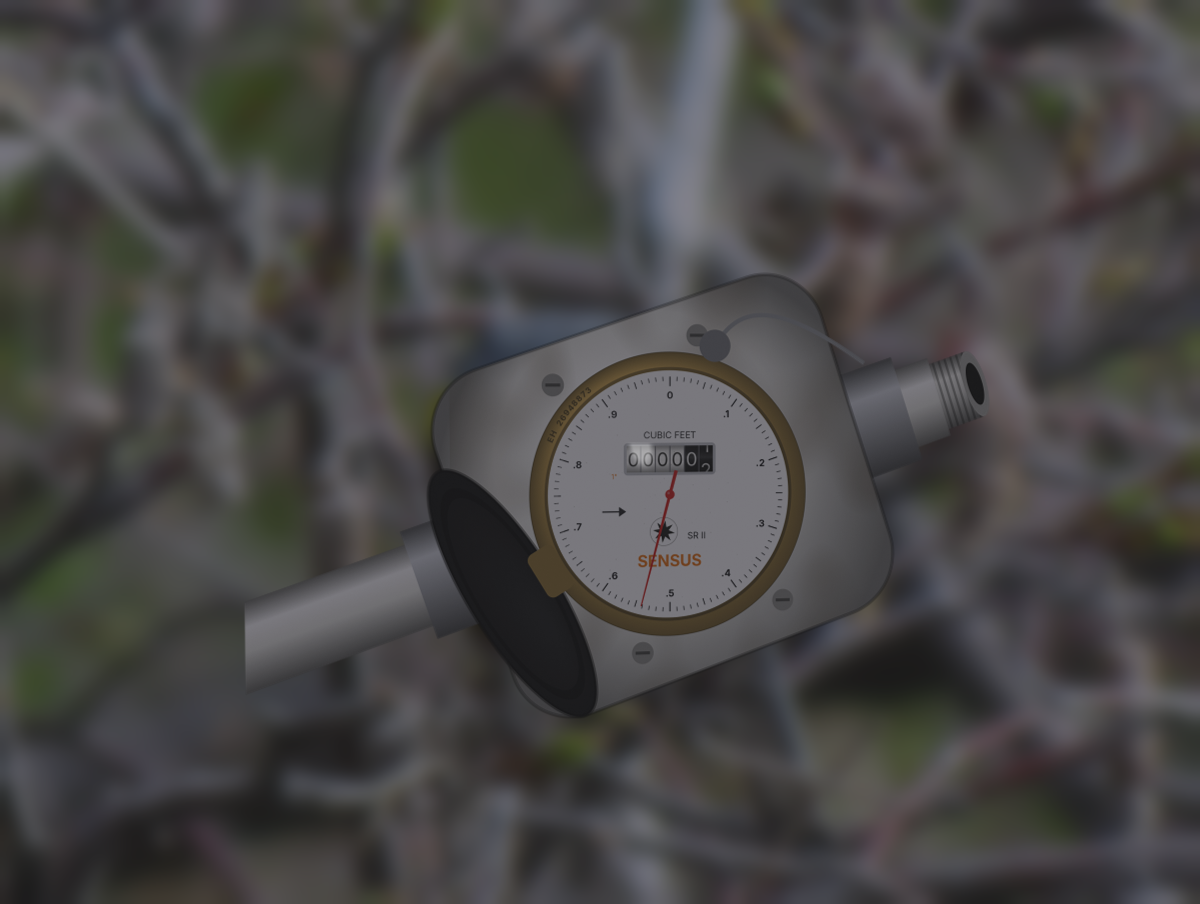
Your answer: 1.54 ft³
